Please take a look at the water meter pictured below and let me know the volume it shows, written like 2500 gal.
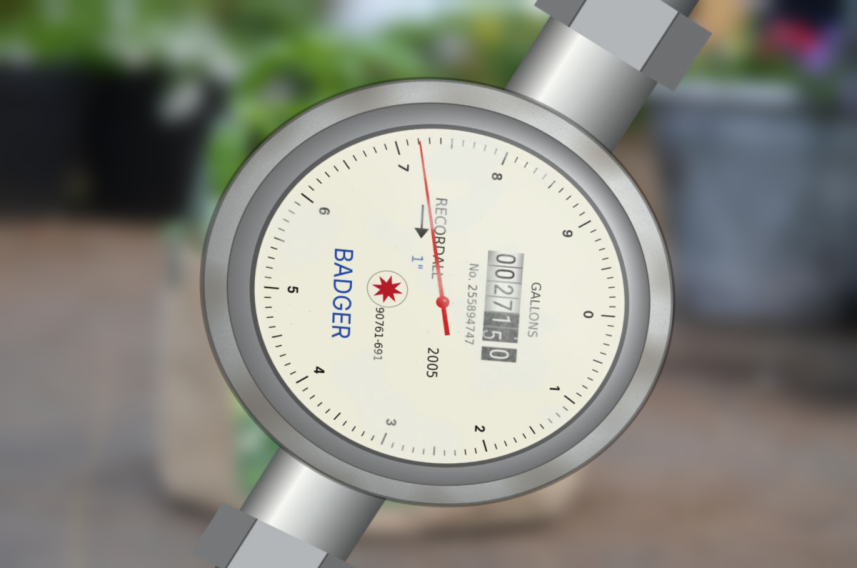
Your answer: 27147.2 gal
